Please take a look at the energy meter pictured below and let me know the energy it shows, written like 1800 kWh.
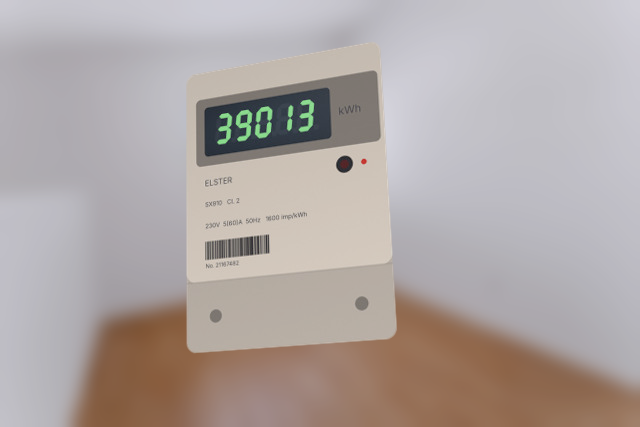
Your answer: 39013 kWh
